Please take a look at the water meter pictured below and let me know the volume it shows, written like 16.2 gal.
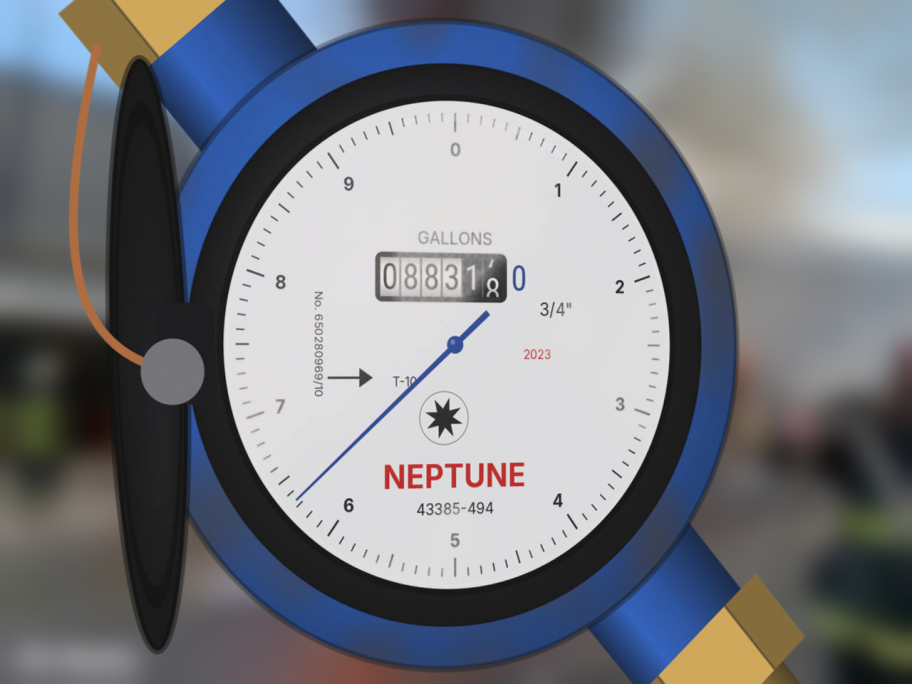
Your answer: 883176.3 gal
